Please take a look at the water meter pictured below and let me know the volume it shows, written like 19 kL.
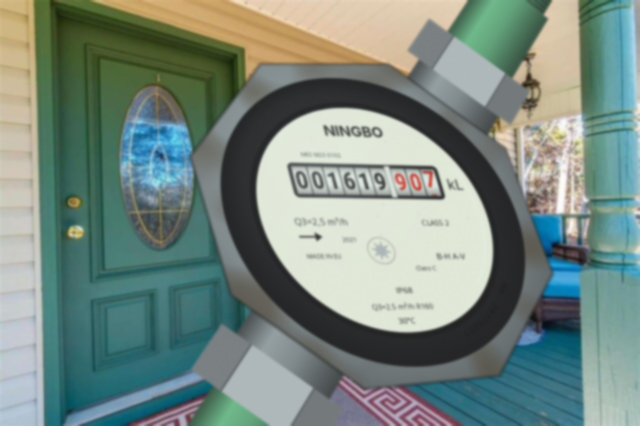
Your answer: 1619.907 kL
